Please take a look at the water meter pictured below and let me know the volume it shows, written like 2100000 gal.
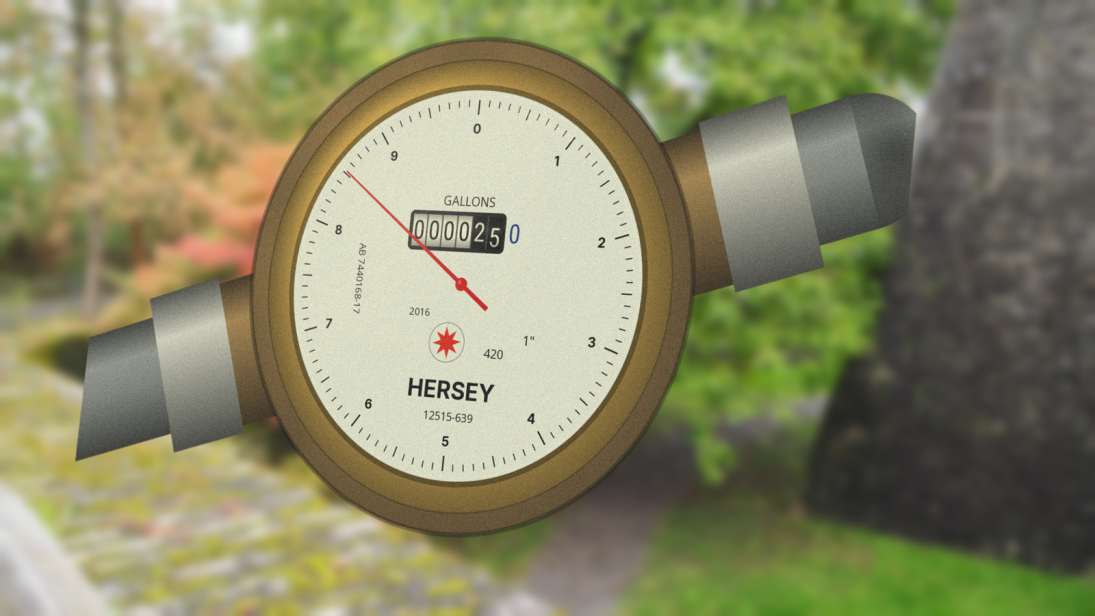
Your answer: 248.5 gal
